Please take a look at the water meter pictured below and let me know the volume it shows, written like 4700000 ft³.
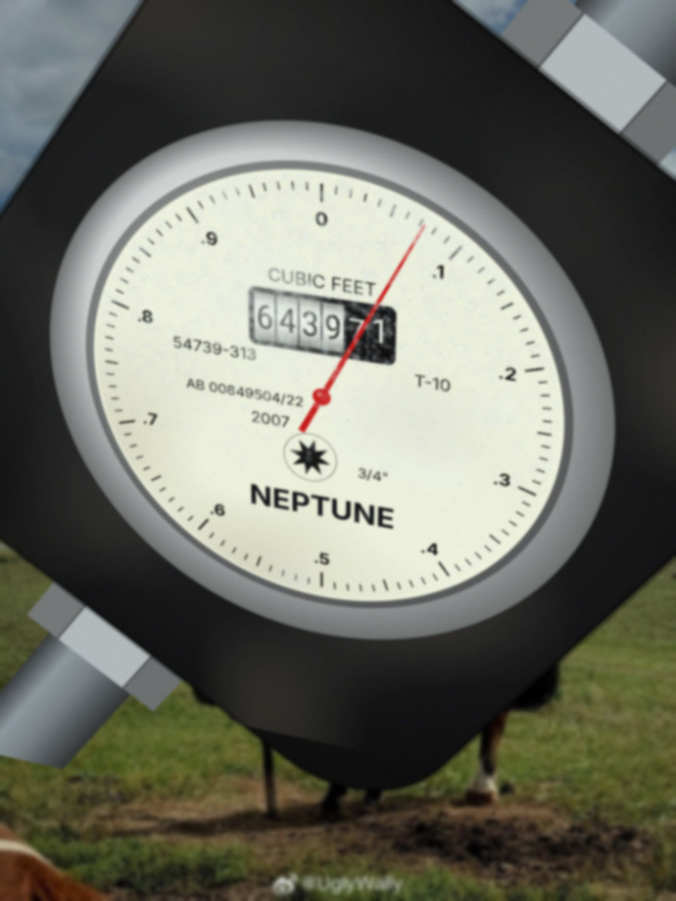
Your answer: 643971.07 ft³
